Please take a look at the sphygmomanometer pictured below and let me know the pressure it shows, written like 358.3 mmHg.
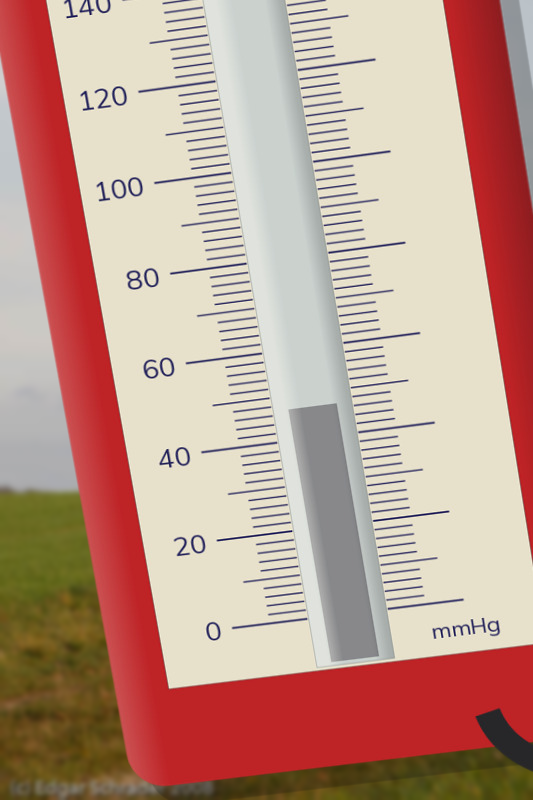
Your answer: 47 mmHg
